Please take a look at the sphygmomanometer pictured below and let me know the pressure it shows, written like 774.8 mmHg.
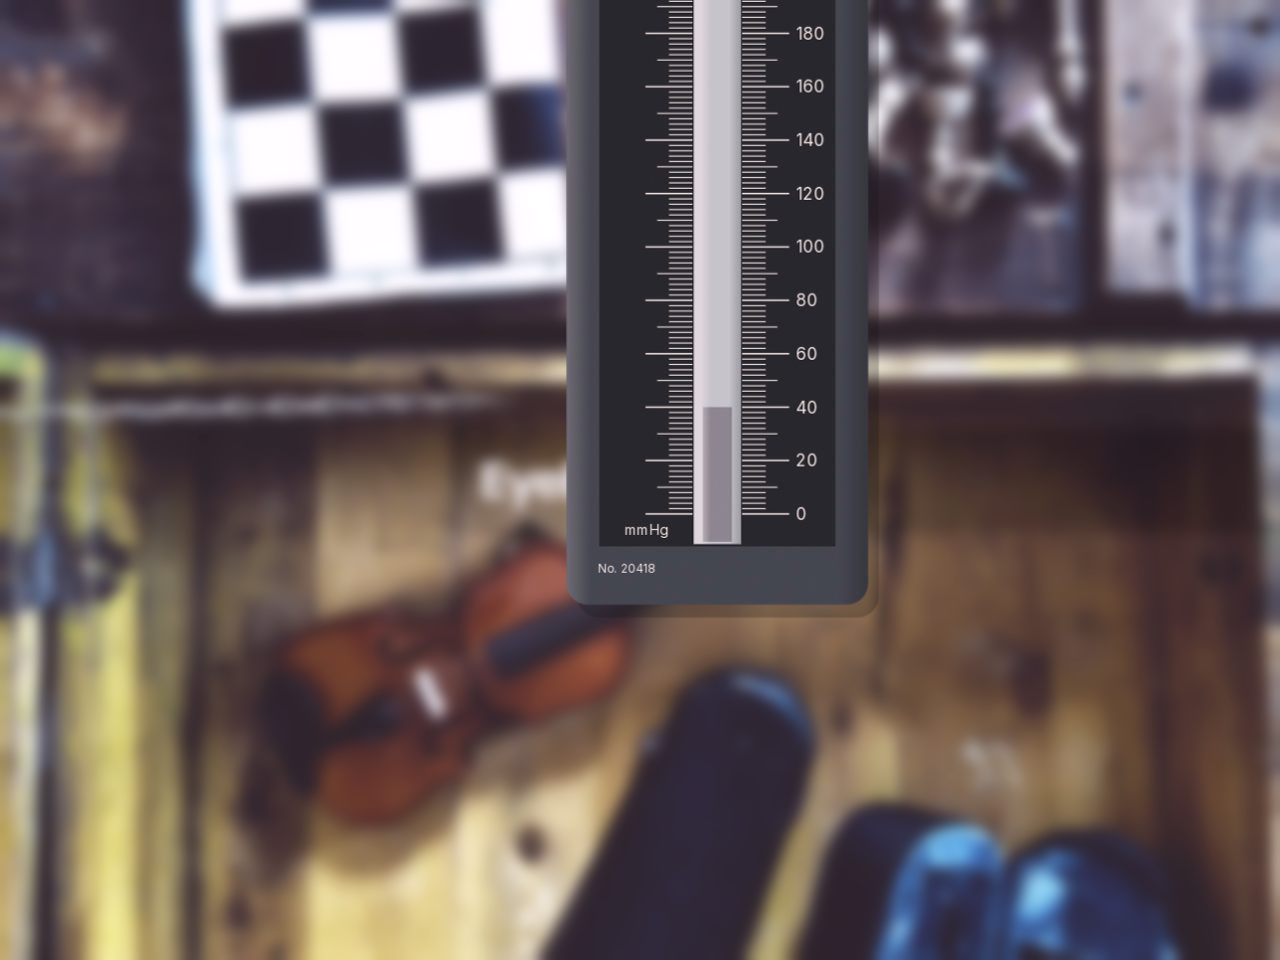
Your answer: 40 mmHg
